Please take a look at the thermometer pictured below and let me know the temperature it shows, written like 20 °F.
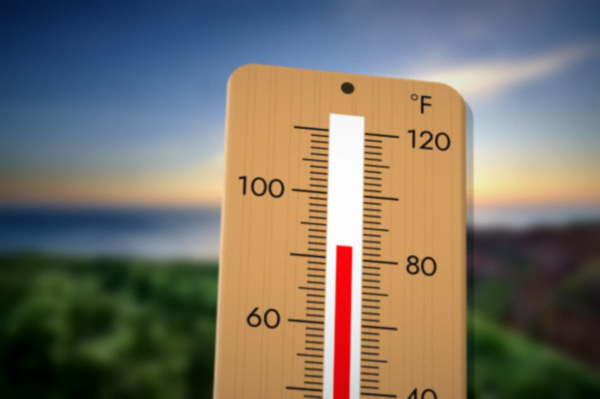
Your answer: 84 °F
